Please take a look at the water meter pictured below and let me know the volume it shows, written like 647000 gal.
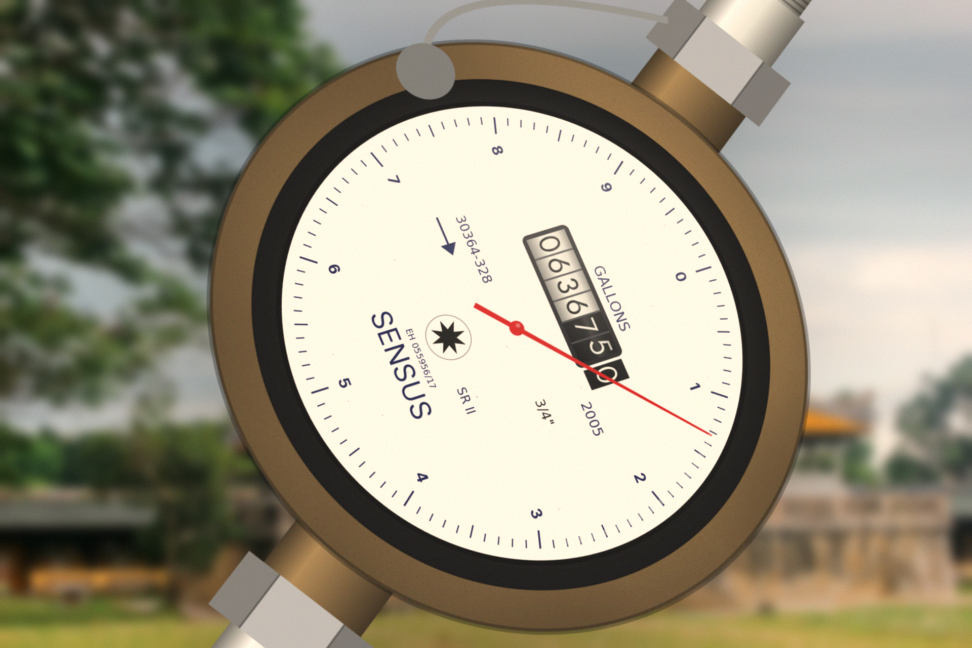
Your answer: 636751.3 gal
